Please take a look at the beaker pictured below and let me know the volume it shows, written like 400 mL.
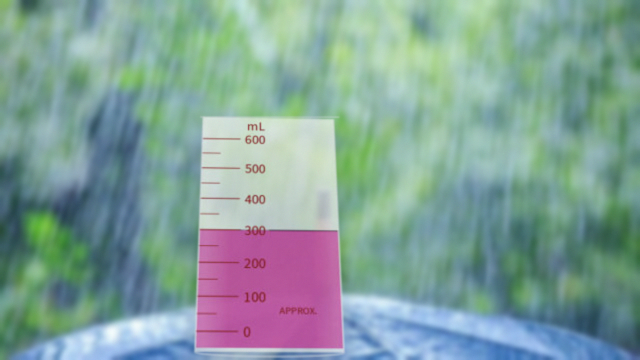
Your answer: 300 mL
